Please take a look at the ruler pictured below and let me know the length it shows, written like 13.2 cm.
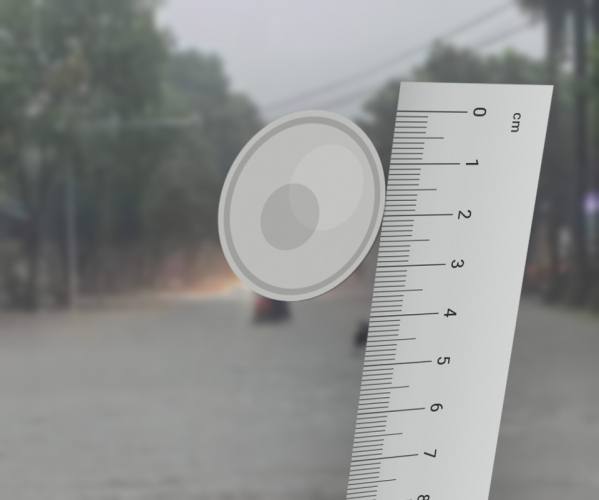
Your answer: 3.6 cm
